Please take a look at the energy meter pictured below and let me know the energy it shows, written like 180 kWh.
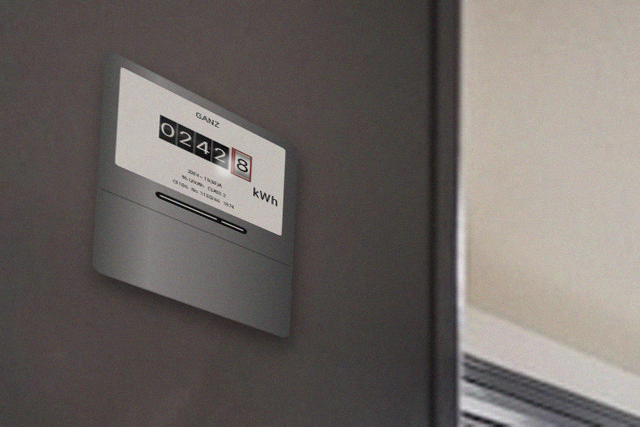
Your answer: 242.8 kWh
